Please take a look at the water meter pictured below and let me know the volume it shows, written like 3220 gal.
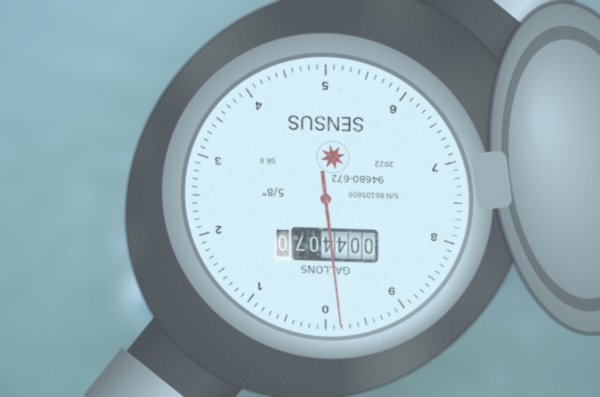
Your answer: 44069.8 gal
